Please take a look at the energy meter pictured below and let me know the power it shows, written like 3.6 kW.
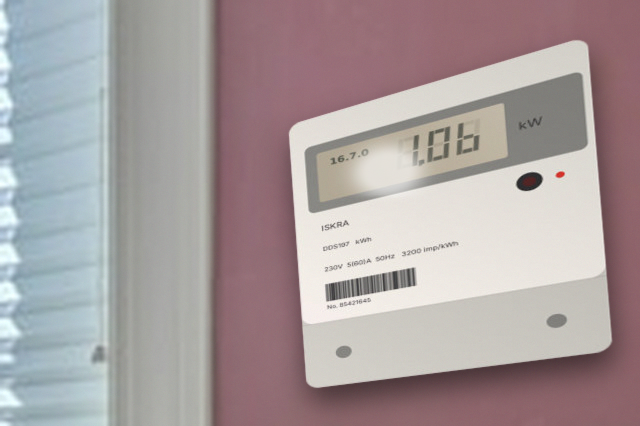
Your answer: 1.06 kW
